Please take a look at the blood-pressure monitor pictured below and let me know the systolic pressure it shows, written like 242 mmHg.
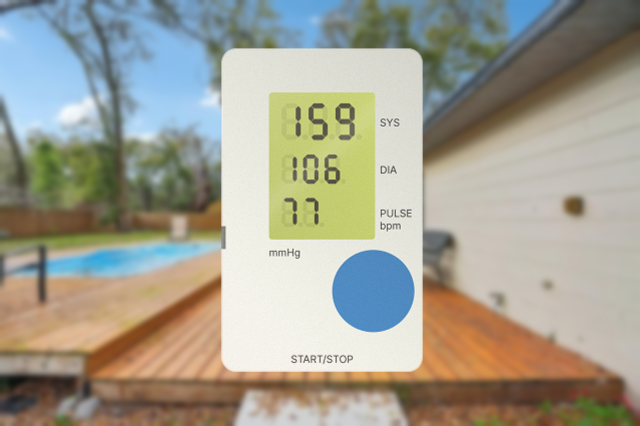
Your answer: 159 mmHg
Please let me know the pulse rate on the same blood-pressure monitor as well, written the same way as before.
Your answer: 77 bpm
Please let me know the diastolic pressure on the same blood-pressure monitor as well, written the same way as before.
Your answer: 106 mmHg
